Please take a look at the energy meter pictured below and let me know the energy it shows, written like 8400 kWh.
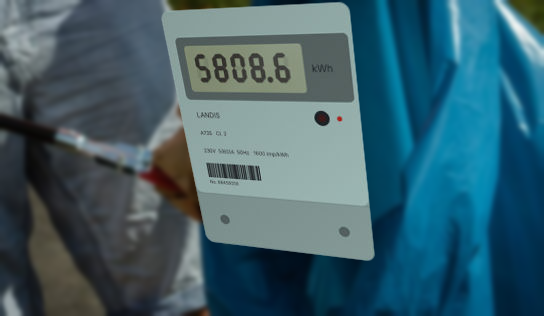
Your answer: 5808.6 kWh
